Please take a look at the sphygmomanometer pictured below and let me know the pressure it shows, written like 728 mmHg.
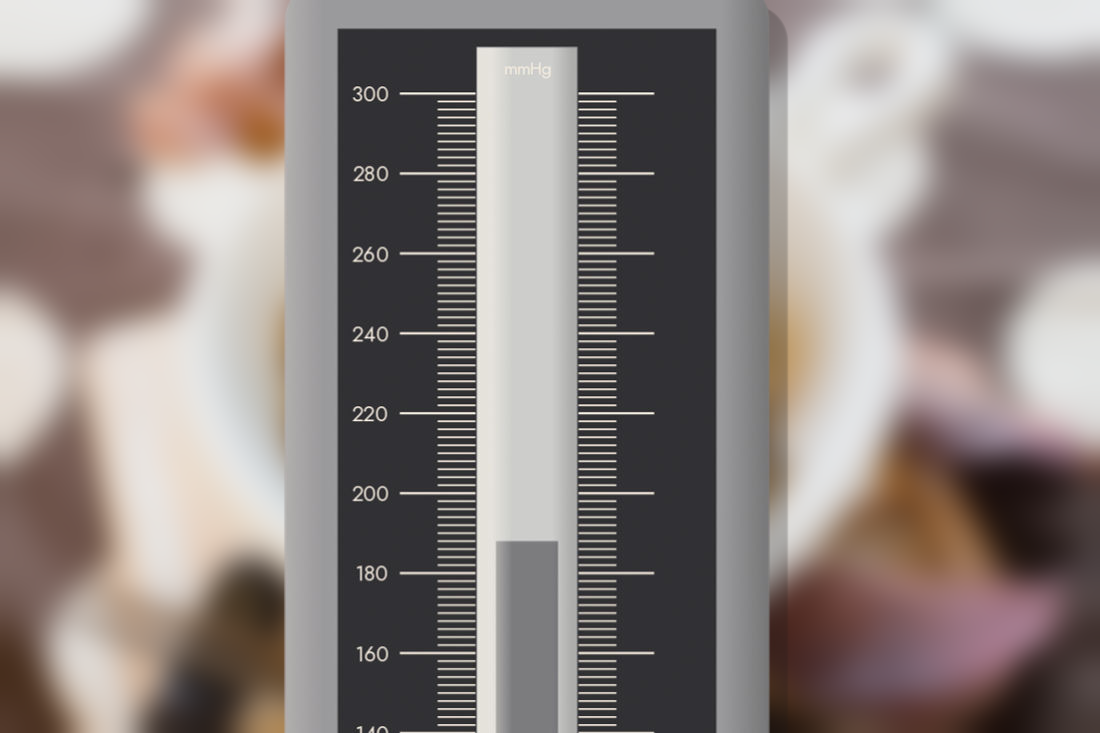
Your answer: 188 mmHg
